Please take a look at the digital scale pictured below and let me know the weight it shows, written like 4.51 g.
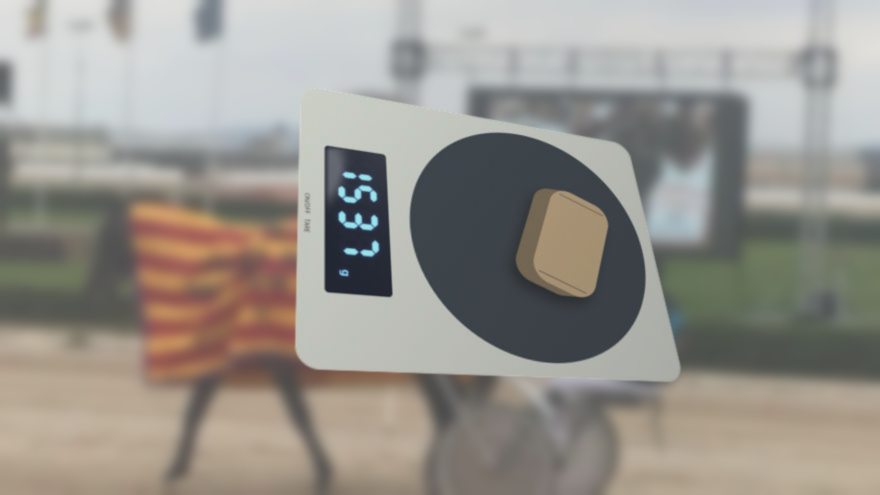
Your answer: 1537 g
